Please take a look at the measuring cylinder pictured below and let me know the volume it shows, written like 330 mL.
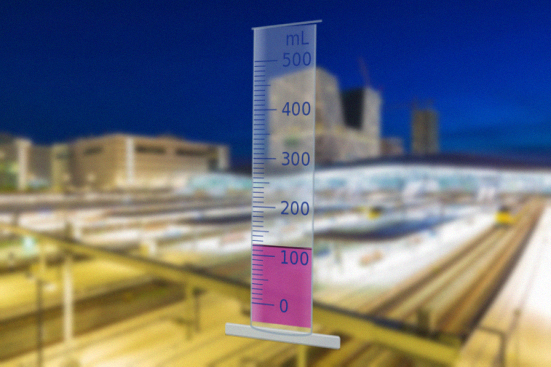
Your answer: 120 mL
